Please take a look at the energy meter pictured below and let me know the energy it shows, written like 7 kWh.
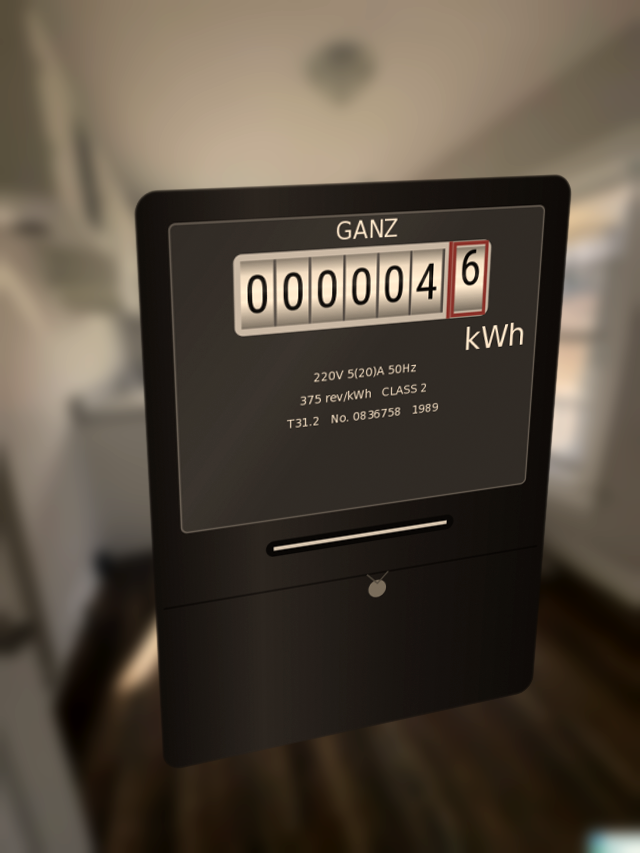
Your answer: 4.6 kWh
